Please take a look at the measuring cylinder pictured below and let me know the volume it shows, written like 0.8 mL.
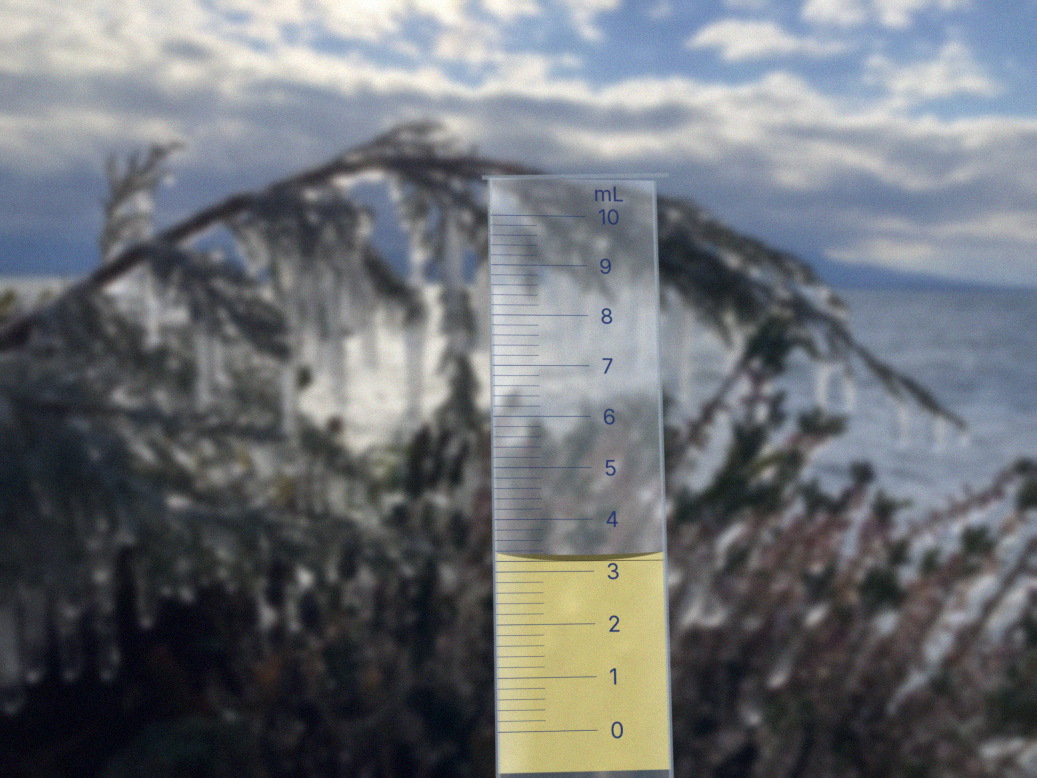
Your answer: 3.2 mL
